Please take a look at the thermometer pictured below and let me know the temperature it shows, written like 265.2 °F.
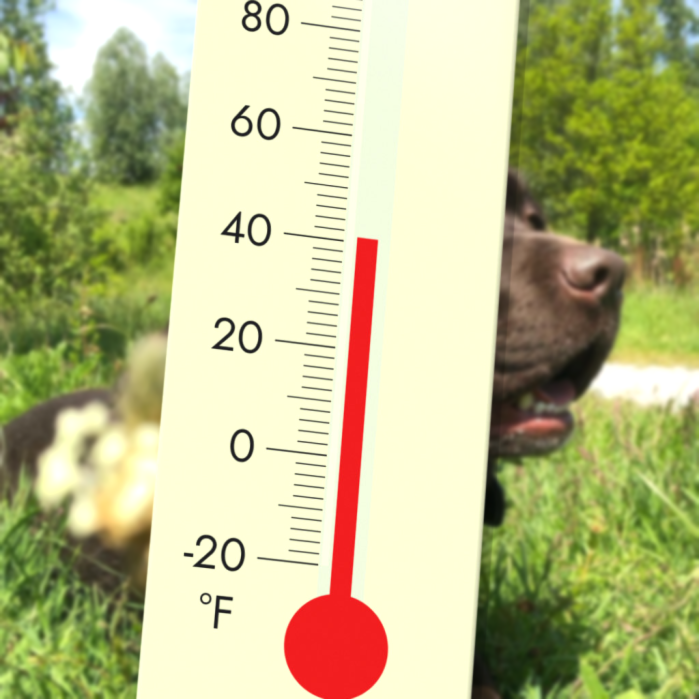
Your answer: 41 °F
